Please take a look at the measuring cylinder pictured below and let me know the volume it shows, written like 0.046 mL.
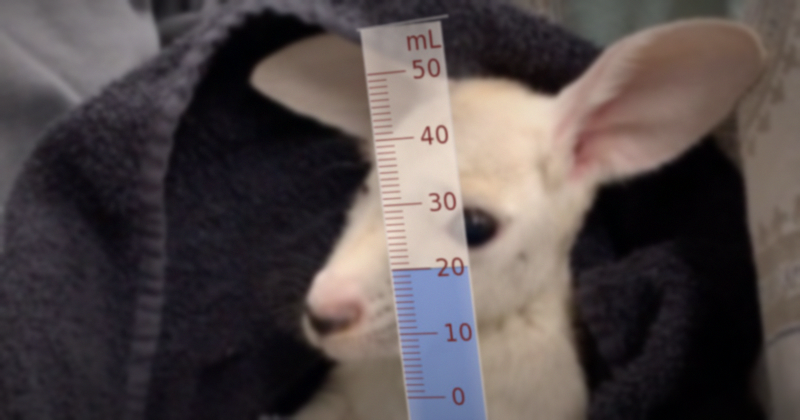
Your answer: 20 mL
